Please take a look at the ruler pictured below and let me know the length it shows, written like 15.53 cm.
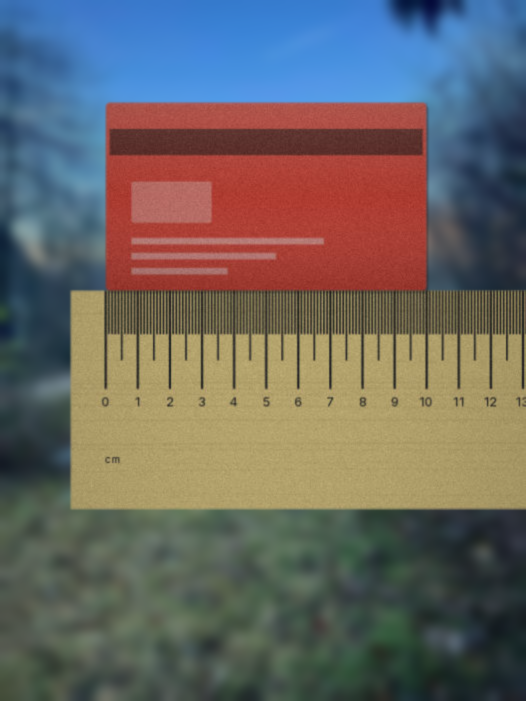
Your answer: 10 cm
